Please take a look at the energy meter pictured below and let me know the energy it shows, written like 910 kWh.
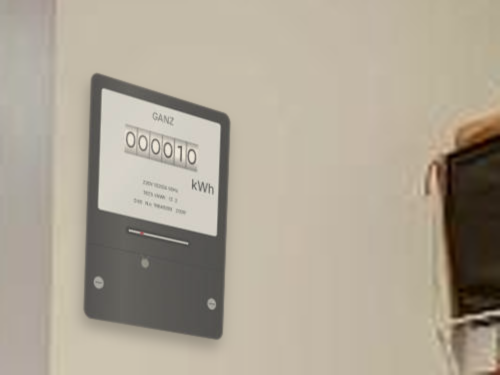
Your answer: 10 kWh
